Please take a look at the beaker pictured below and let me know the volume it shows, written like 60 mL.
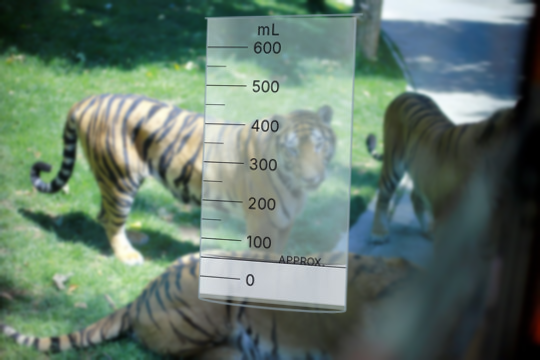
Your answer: 50 mL
